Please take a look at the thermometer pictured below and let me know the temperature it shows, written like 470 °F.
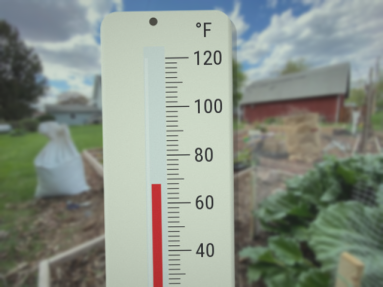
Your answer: 68 °F
